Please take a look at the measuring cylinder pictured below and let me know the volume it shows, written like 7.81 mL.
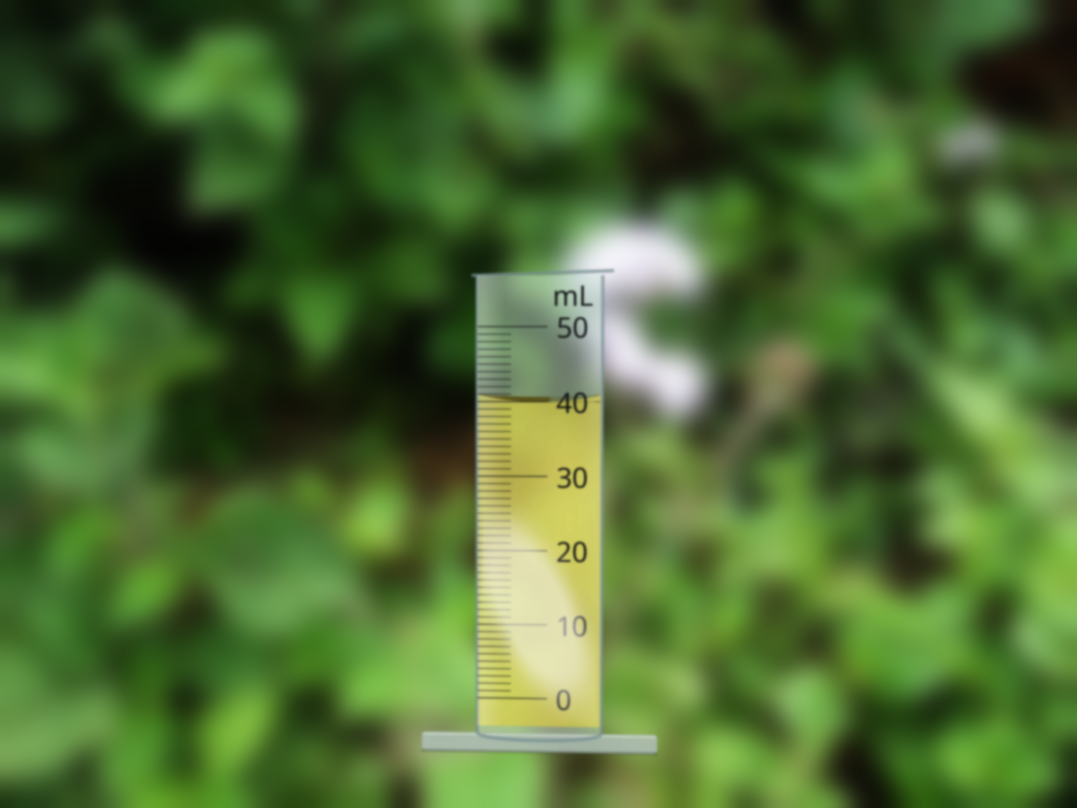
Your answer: 40 mL
